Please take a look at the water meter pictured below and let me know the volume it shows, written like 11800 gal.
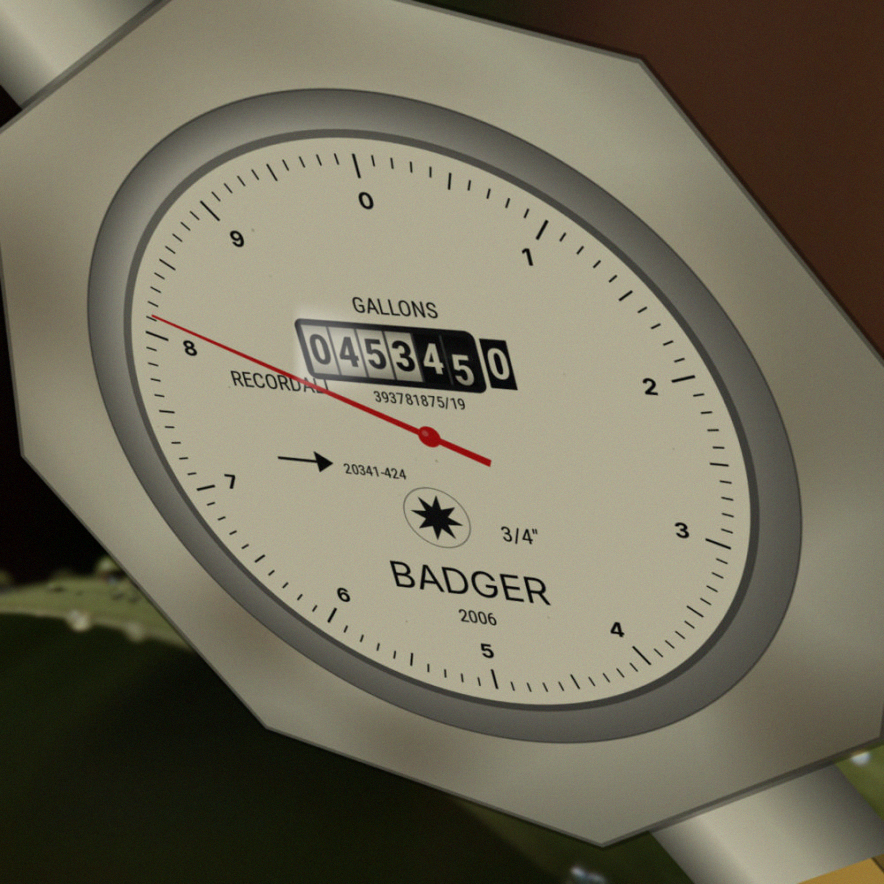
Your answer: 453448.1 gal
